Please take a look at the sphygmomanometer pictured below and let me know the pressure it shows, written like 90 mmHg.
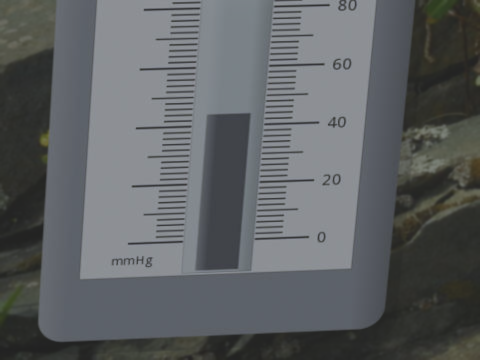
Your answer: 44 mmHg
